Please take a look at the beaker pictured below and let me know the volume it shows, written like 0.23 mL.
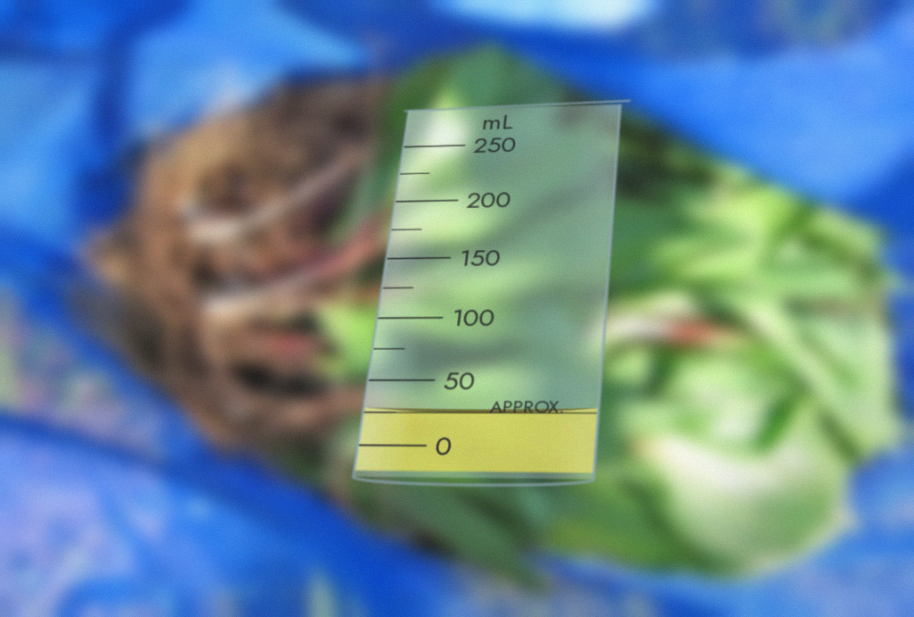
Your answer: 25 mL
